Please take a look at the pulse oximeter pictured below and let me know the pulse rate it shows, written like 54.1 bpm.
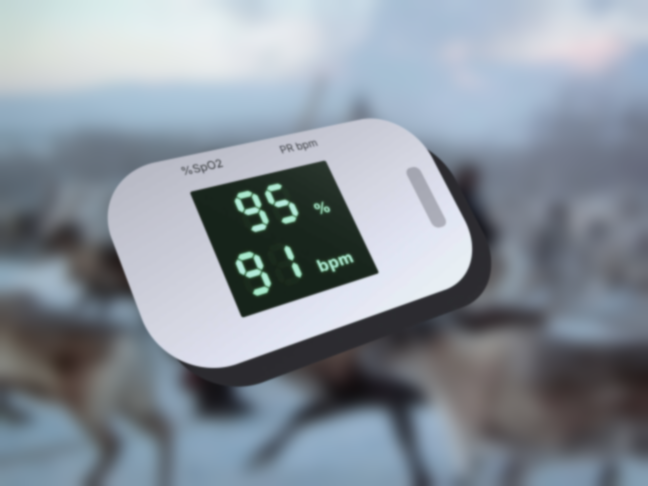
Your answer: 91 bpm
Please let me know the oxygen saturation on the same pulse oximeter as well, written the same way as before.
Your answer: 95 %
